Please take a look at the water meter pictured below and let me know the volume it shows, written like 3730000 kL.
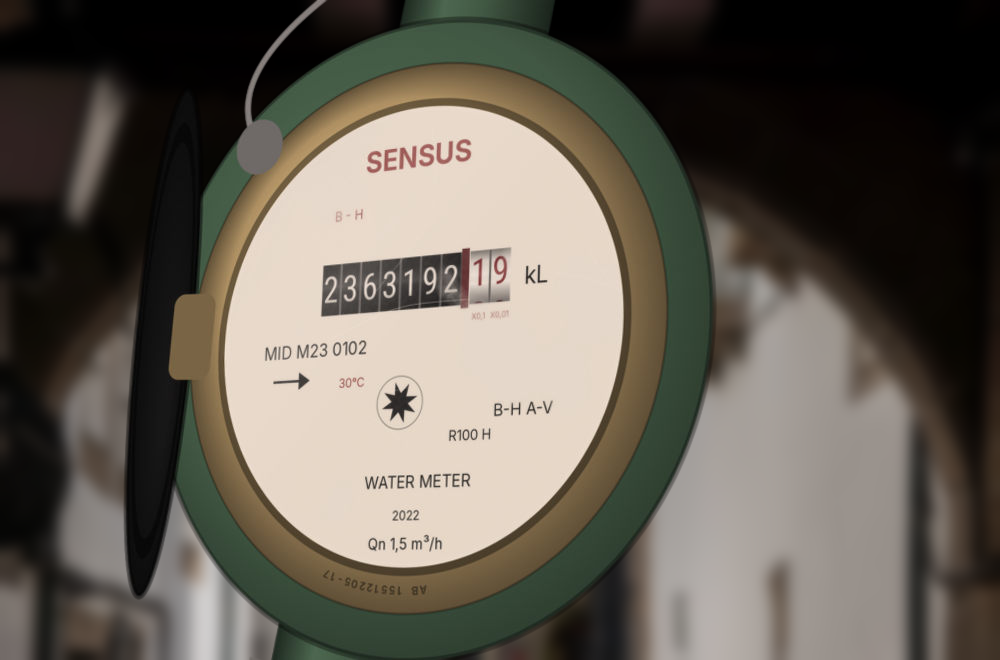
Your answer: 2363192.19 kL
